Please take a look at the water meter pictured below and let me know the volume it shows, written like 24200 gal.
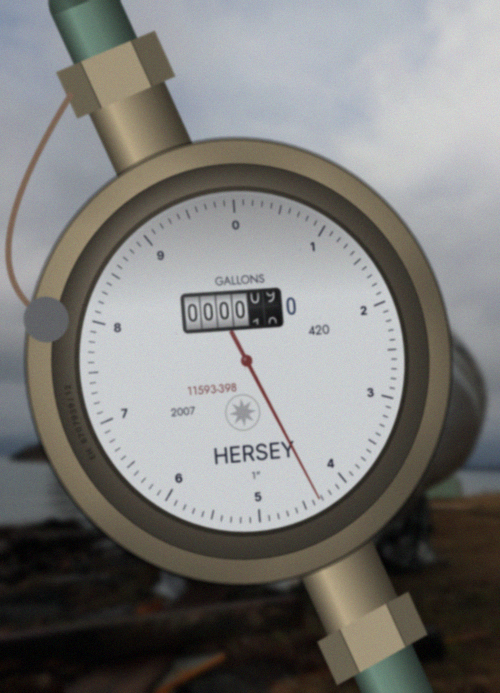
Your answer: 94.3 gal
